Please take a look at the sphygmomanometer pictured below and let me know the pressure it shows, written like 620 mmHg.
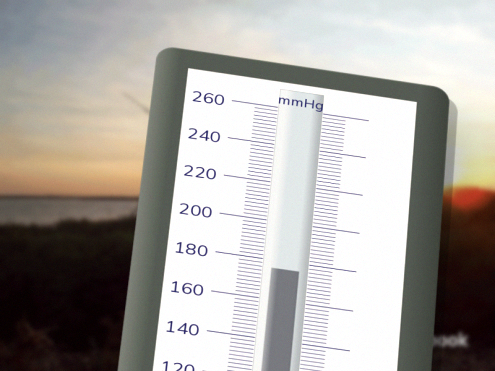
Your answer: 176 mmHg
